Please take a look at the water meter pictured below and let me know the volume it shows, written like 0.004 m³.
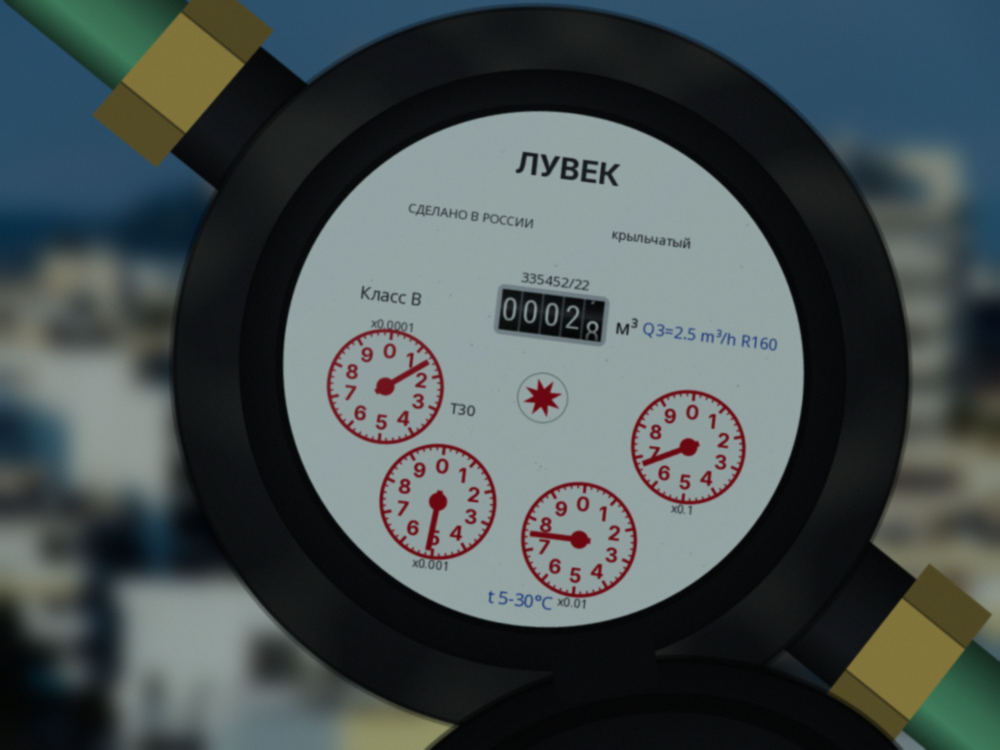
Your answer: 27.6751 m³
